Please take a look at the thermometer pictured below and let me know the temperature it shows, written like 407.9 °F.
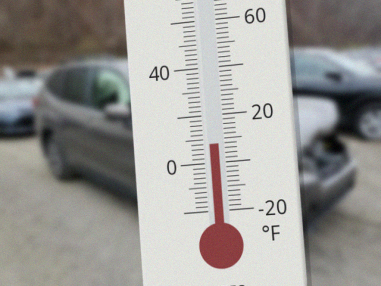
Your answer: 8 °F
